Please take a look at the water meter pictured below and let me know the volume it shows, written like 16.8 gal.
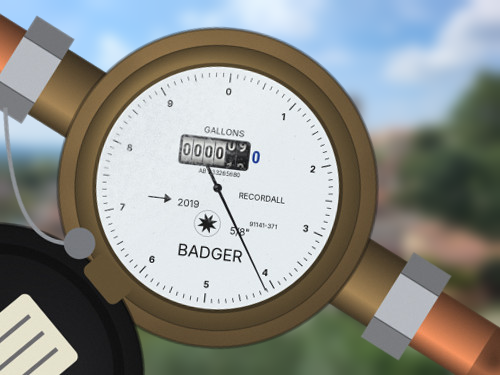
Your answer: 94.1 gal
